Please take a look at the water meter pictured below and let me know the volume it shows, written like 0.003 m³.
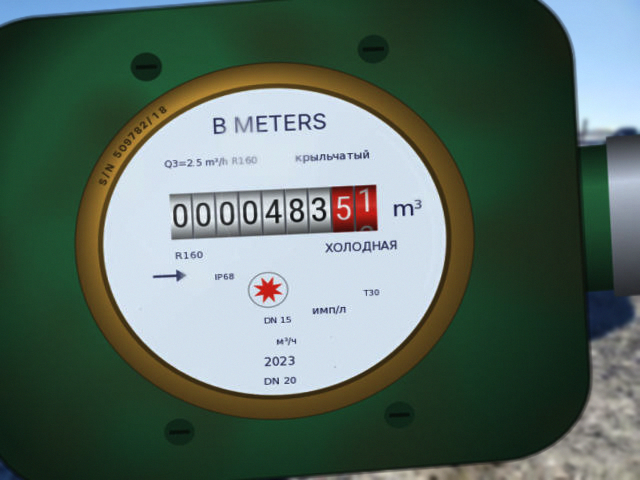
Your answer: 483.51 m³
